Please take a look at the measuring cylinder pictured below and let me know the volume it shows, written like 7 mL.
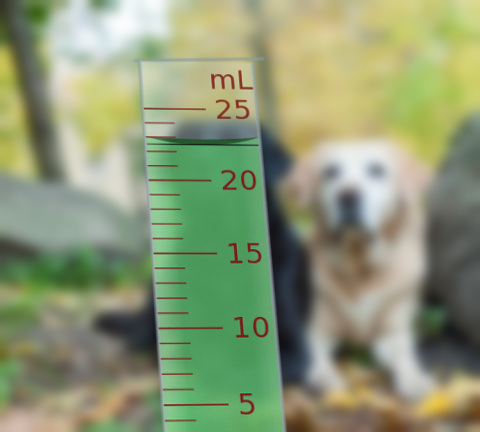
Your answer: 22.5 mL
